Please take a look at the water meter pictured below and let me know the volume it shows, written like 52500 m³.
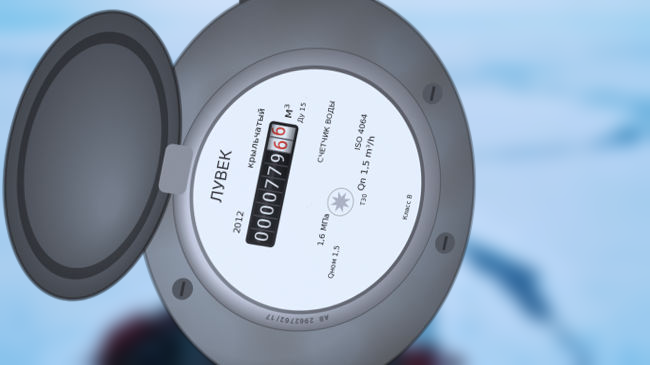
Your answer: 779.66 m³
